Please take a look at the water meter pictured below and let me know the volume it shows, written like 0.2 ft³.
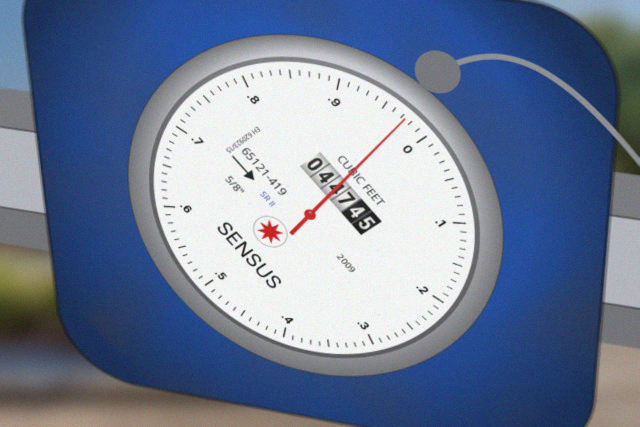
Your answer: 44744.97 ft³
